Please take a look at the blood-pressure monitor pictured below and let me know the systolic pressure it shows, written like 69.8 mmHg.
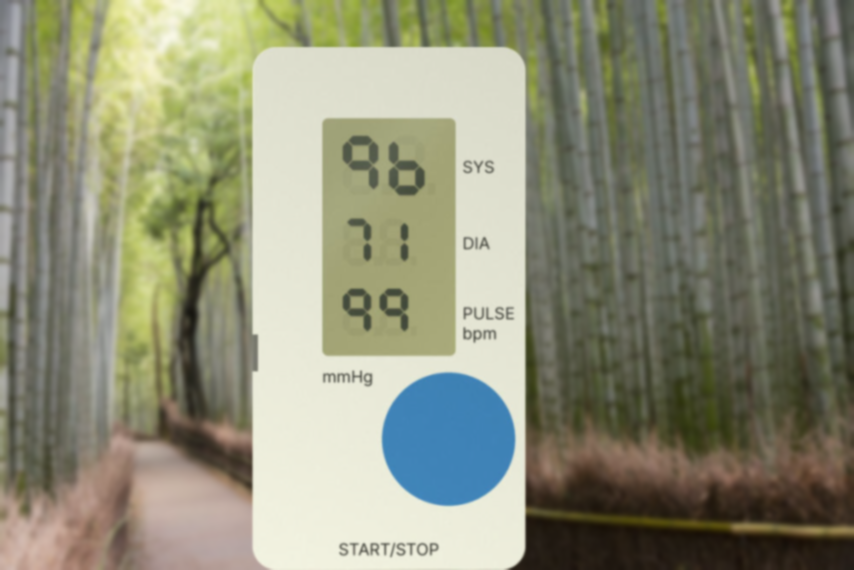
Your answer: 96 mmHg
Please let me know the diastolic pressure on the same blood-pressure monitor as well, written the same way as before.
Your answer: 71 mmHg
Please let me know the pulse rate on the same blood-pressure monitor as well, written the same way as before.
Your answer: 99 bpm
